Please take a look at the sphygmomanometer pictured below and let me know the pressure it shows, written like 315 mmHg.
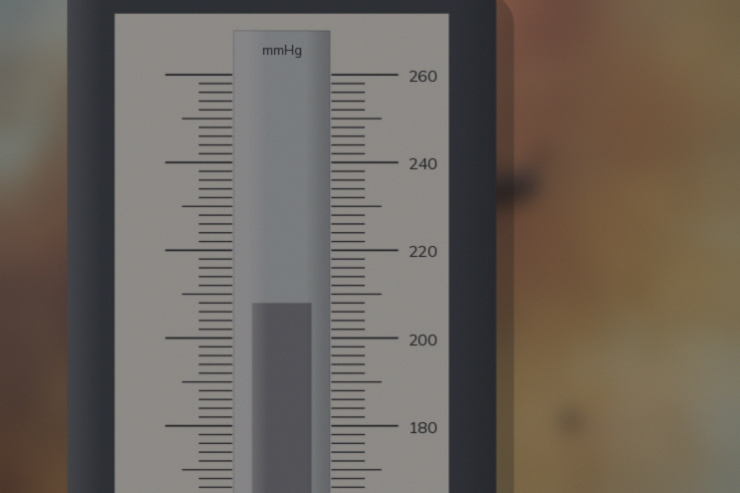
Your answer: 208 mmHg
